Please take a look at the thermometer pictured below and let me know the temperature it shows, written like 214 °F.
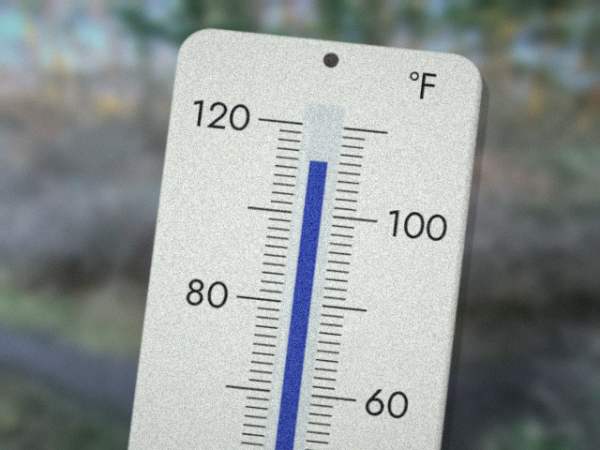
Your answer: 112 °F
